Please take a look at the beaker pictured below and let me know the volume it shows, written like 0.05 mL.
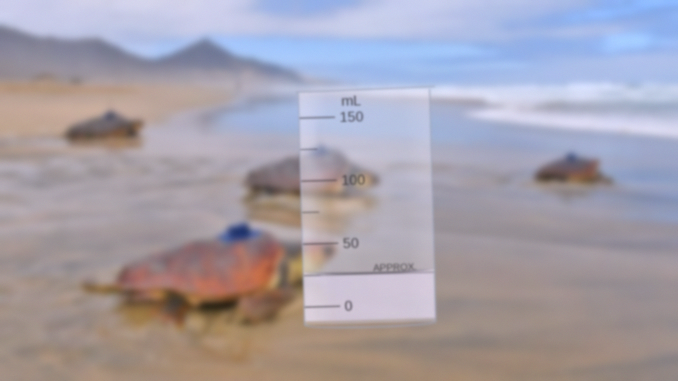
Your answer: 25 mL
